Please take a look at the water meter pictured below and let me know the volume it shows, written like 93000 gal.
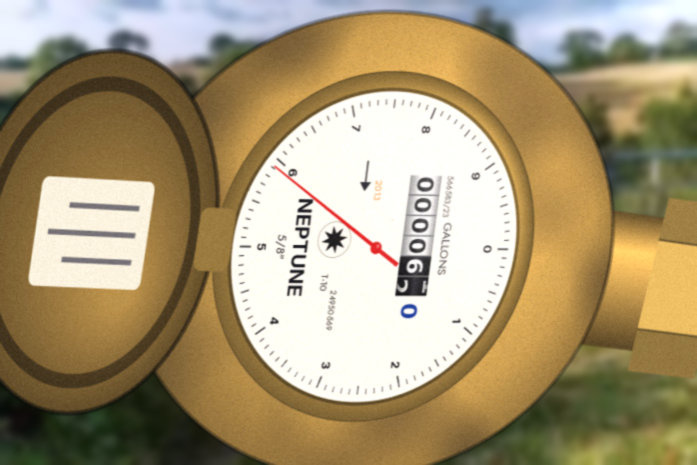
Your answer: 615.9 gal
